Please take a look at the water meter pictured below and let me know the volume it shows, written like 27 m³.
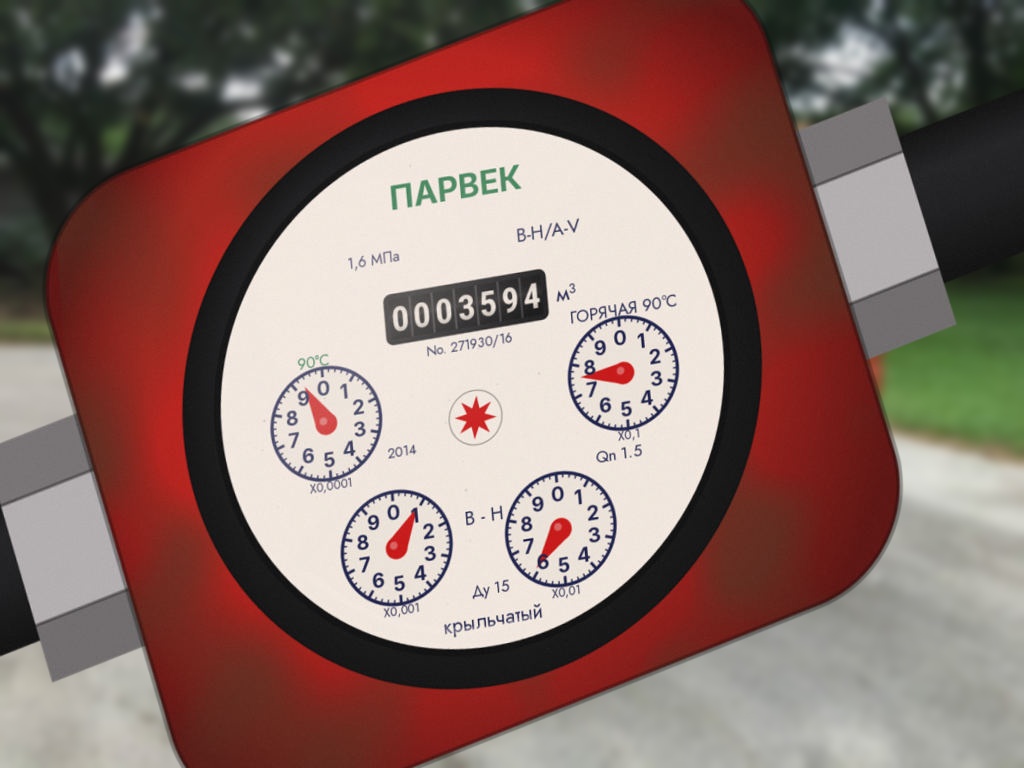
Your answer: 3594.7609 m³
